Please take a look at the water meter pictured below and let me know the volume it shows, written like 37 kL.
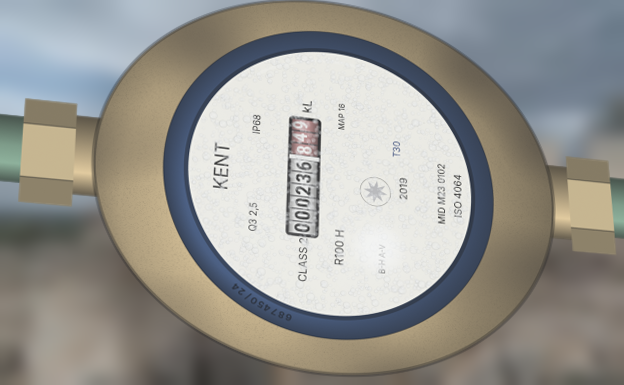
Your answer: 236.849 kL
